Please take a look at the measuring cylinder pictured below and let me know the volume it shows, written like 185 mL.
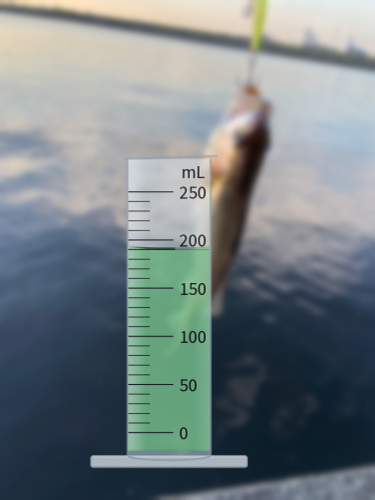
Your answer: 190 mL
